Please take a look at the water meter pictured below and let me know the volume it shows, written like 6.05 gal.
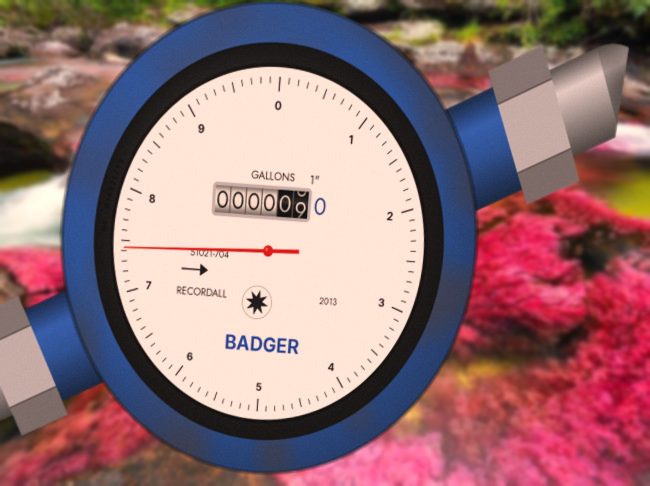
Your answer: 87.4 gal
